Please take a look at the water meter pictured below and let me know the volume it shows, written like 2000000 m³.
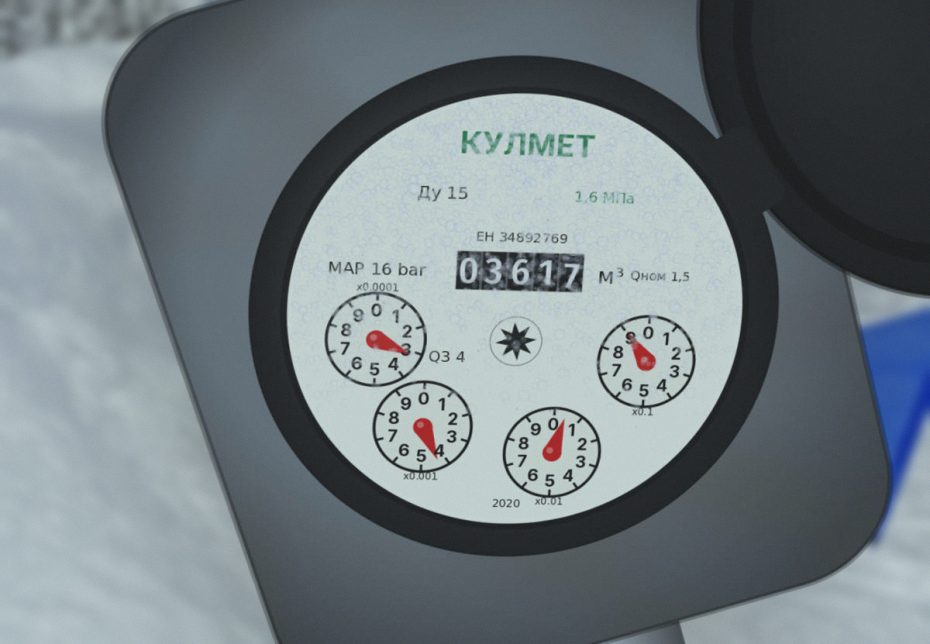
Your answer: 3616.9043 m³
